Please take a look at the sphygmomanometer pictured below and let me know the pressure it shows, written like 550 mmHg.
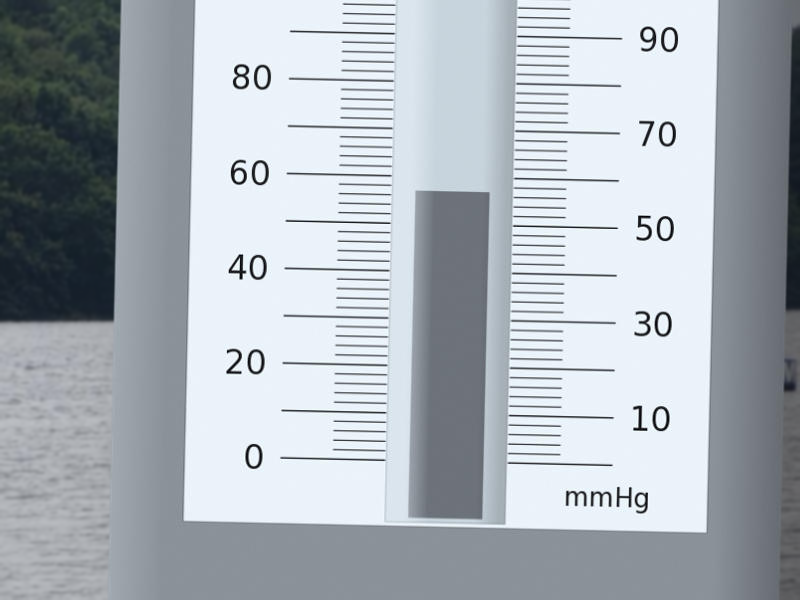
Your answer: 57 mmHg
